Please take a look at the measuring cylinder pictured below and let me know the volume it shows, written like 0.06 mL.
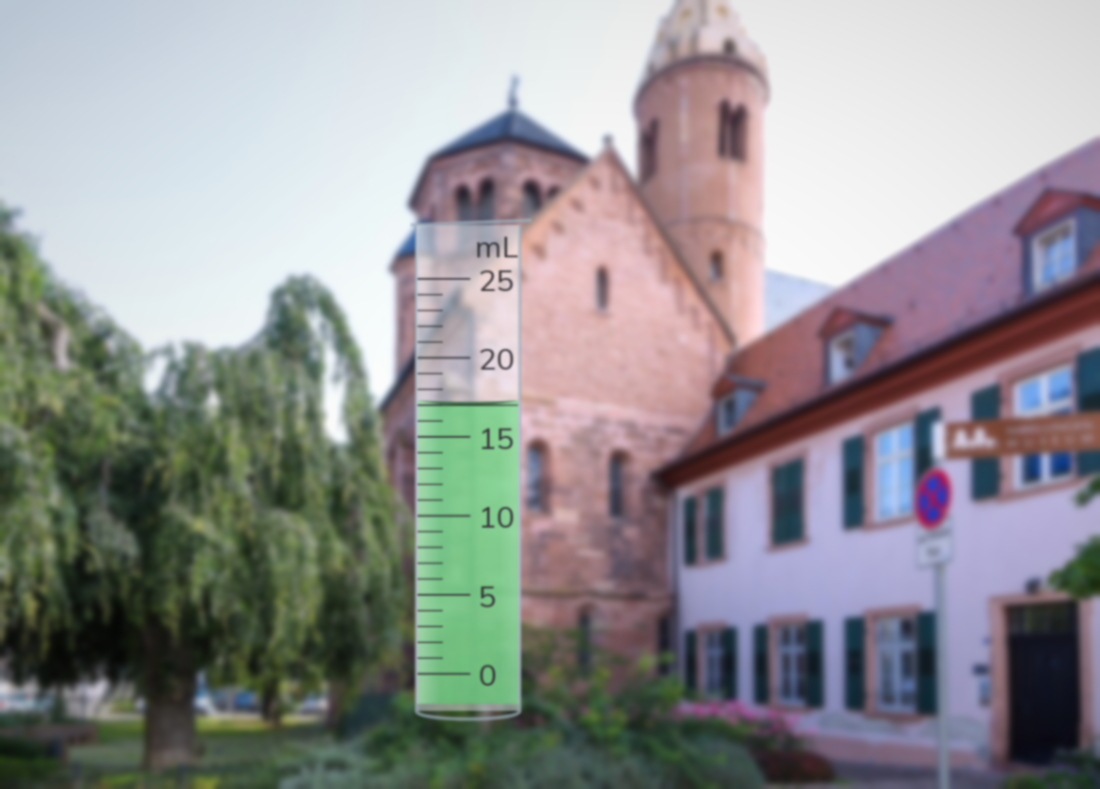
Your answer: 17 mL
